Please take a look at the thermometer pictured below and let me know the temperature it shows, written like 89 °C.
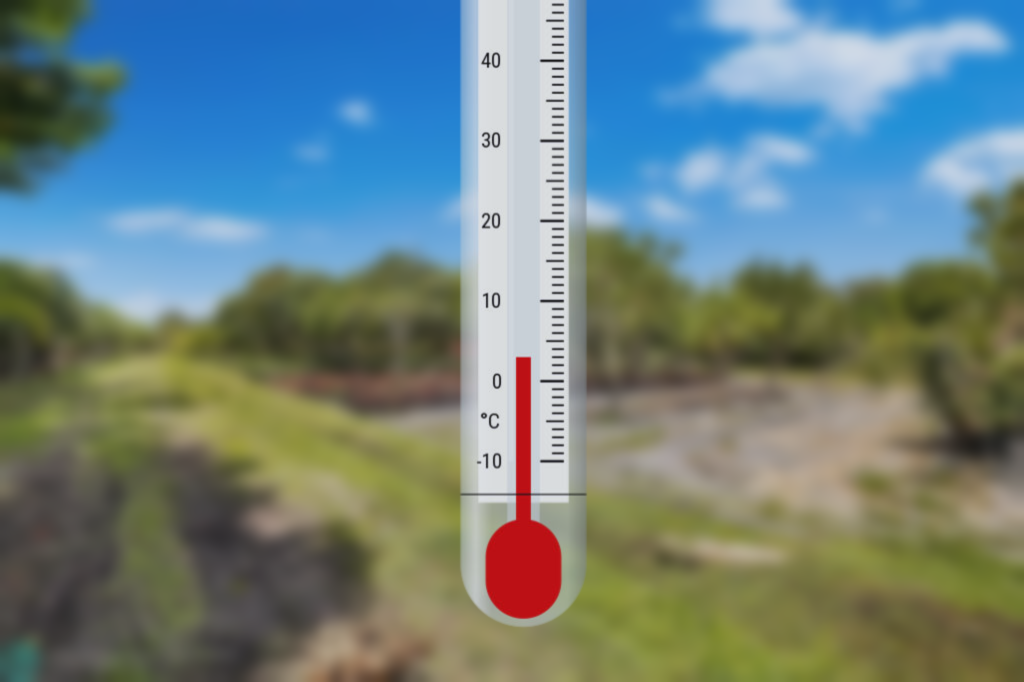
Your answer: 3 °C
